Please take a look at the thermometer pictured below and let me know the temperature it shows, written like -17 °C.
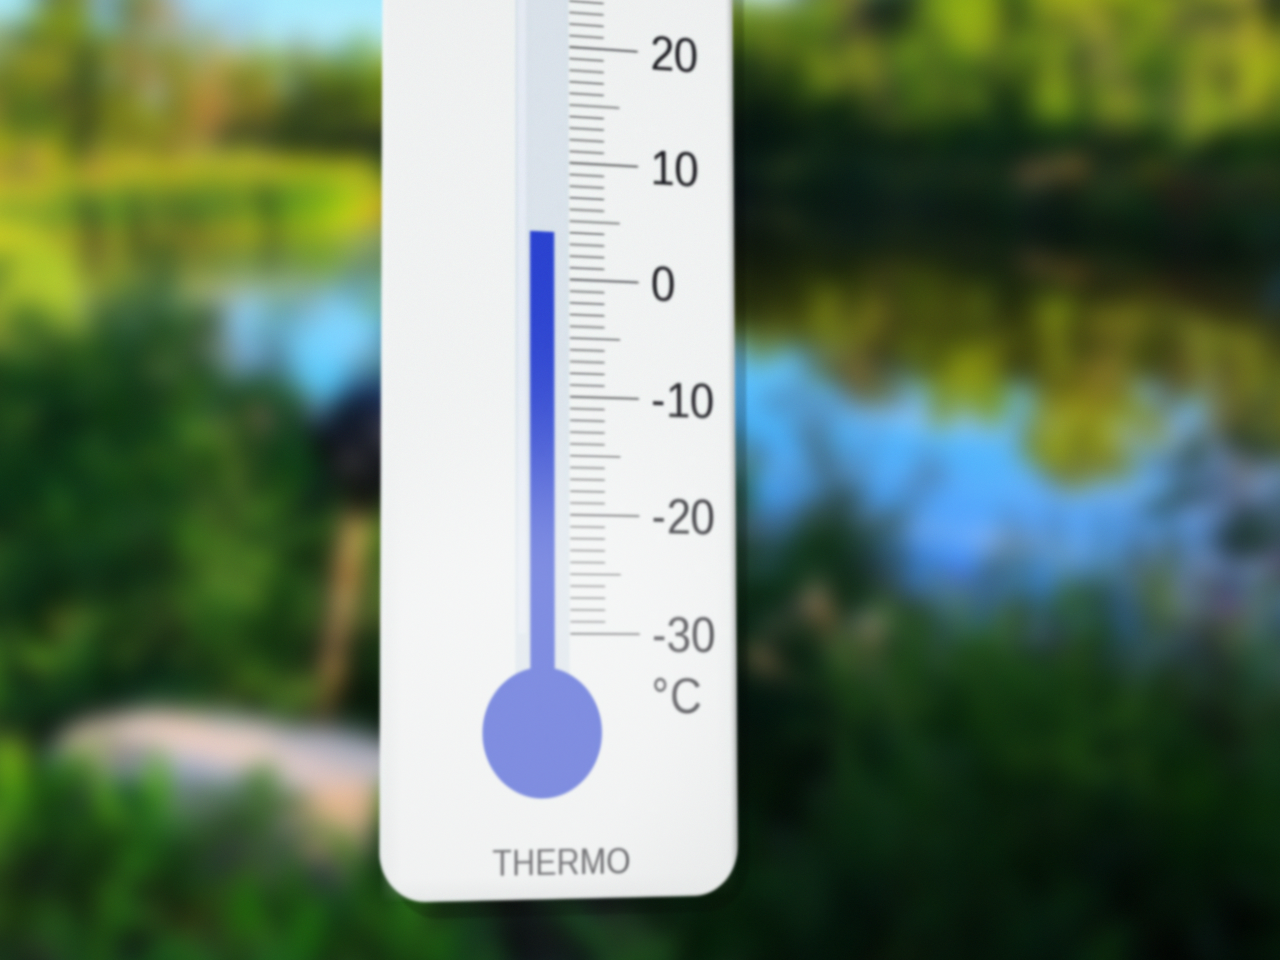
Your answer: 4 °C
